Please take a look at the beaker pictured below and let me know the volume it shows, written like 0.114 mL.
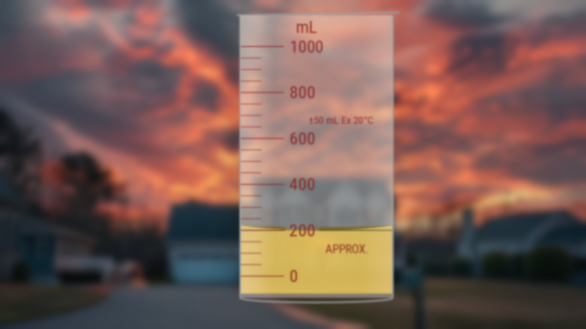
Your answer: 200 mL
